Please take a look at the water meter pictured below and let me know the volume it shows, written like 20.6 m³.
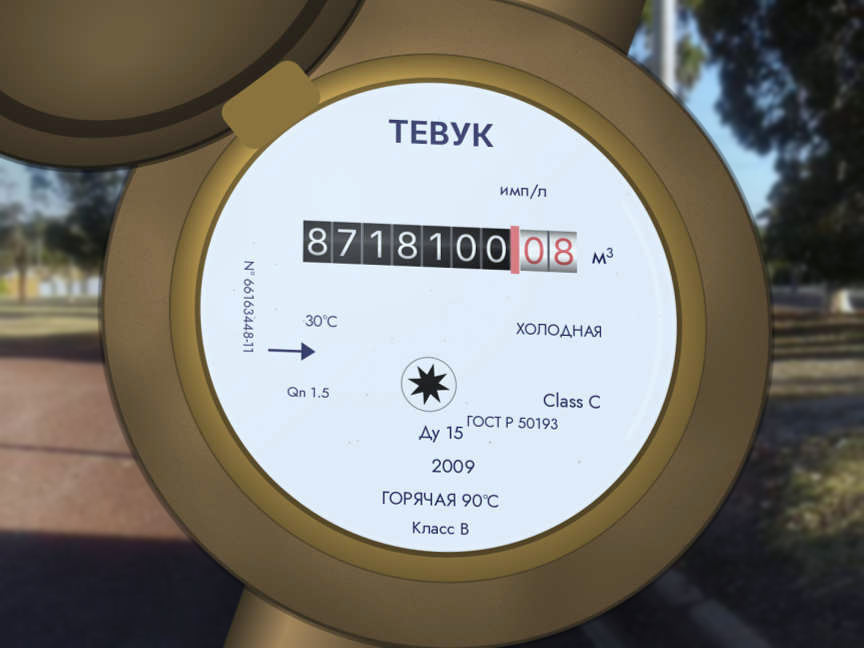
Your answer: 8718100.08 m³
